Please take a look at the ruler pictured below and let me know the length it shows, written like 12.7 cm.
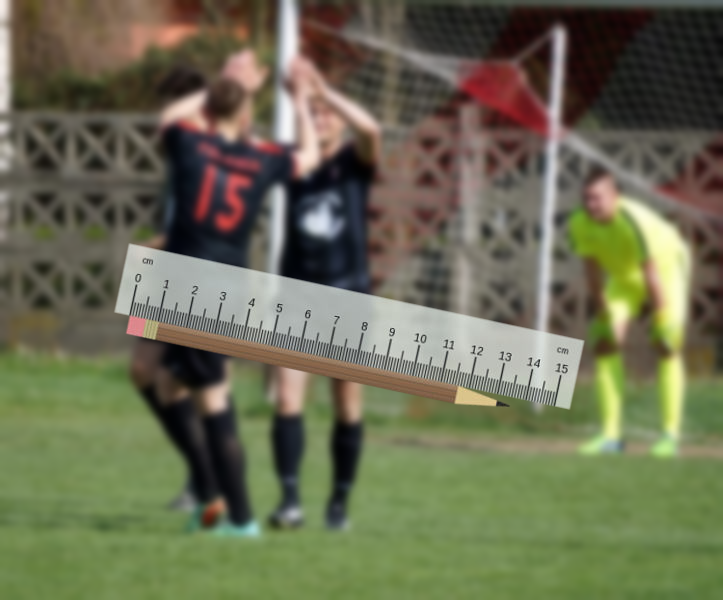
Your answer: 13.5 cm
